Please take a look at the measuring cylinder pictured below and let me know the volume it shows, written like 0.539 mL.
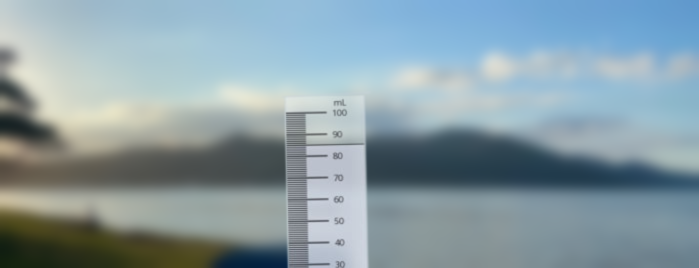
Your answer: 85 mL
